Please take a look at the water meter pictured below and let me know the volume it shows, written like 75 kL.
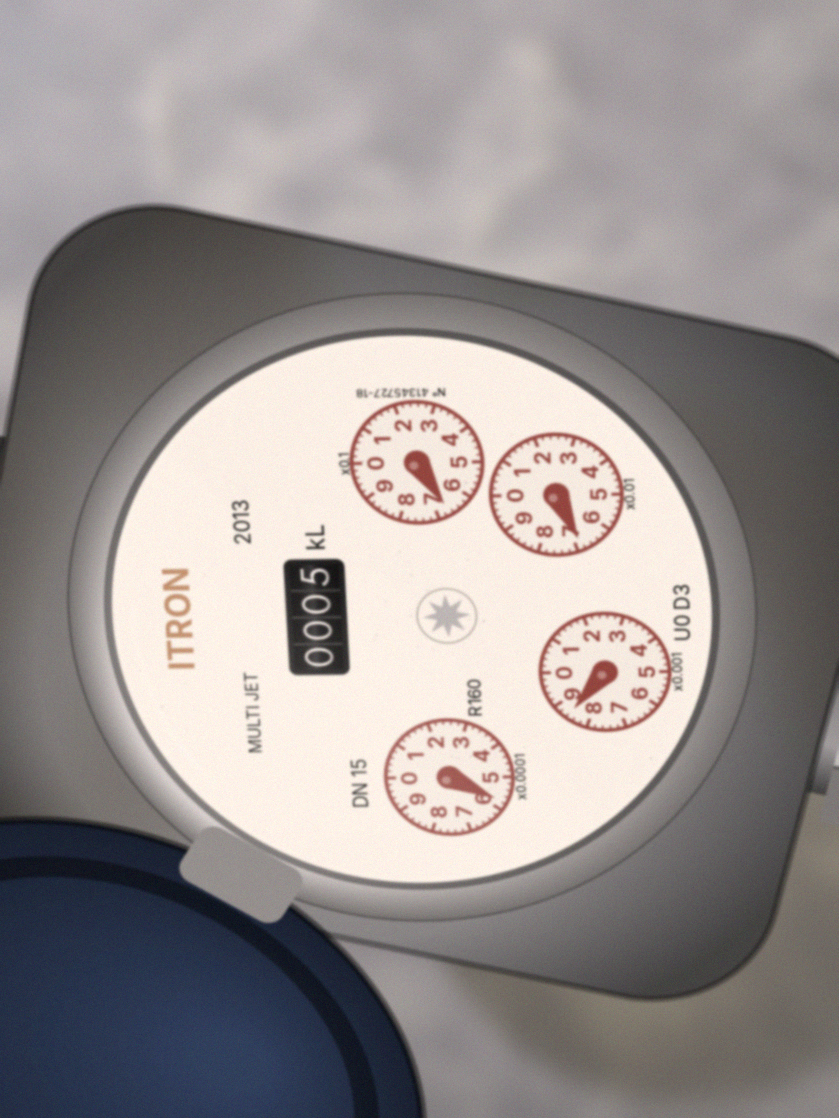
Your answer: 5.6685 kL
